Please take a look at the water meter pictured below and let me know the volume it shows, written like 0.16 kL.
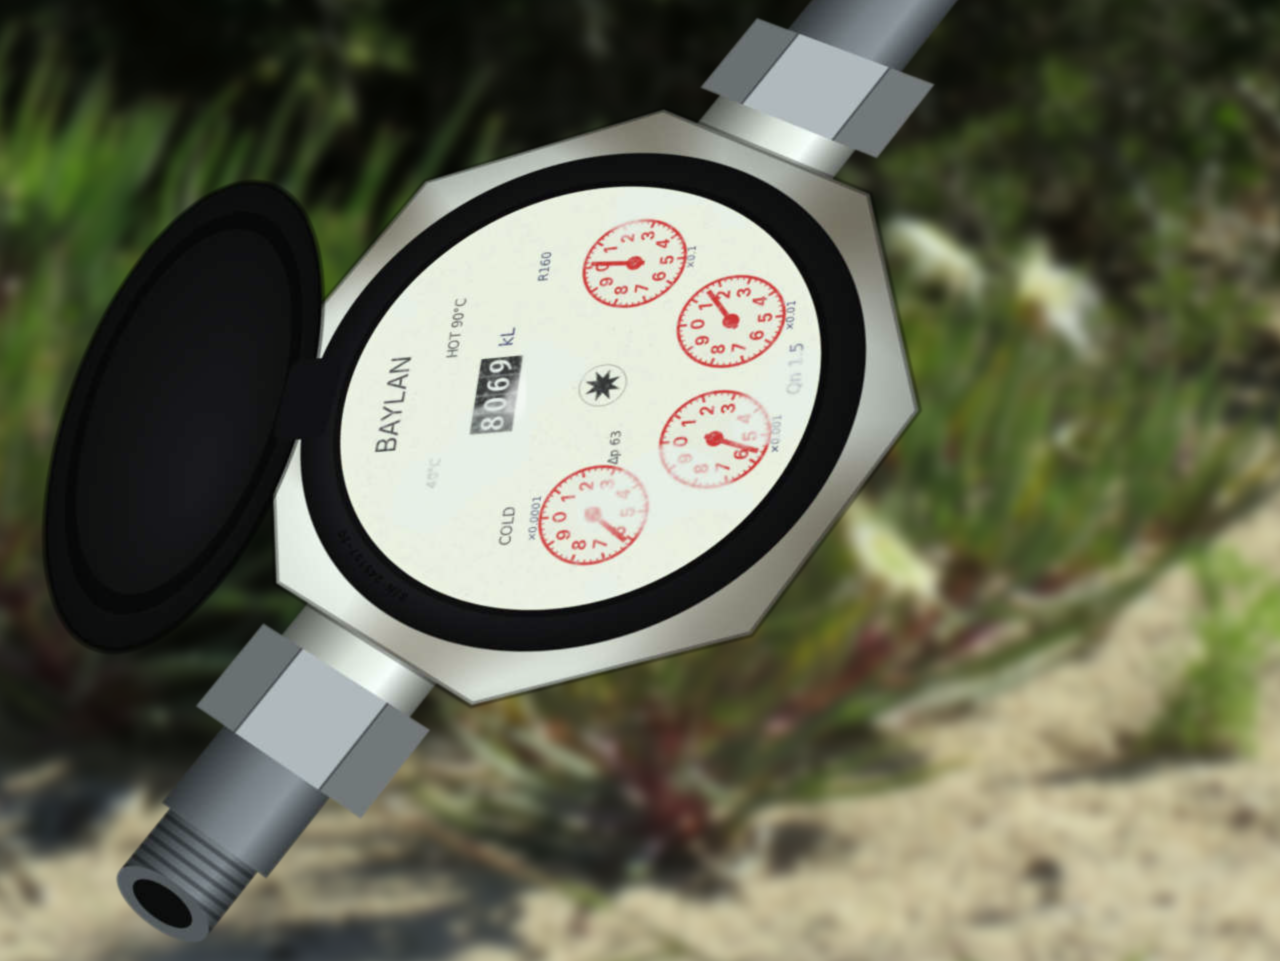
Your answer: 8069.0156 kL
